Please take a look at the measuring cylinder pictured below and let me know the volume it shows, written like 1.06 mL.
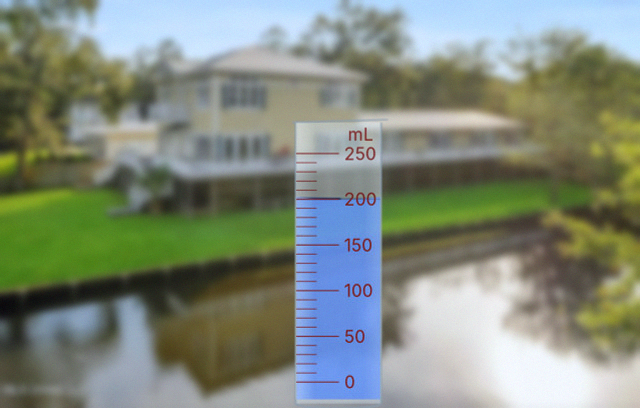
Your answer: 200 mL
